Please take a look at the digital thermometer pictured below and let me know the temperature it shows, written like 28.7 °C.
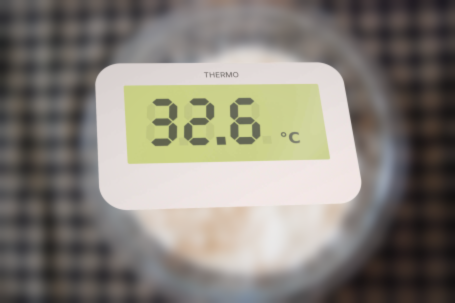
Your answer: 32.6 °C
